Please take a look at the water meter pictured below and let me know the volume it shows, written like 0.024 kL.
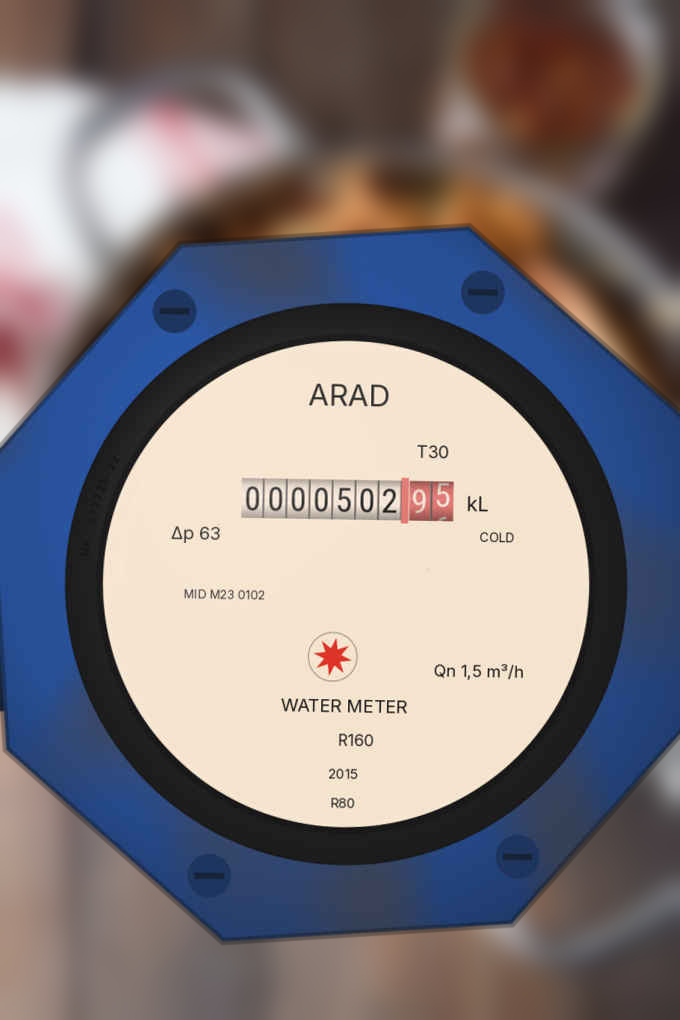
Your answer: 502.95 kL
